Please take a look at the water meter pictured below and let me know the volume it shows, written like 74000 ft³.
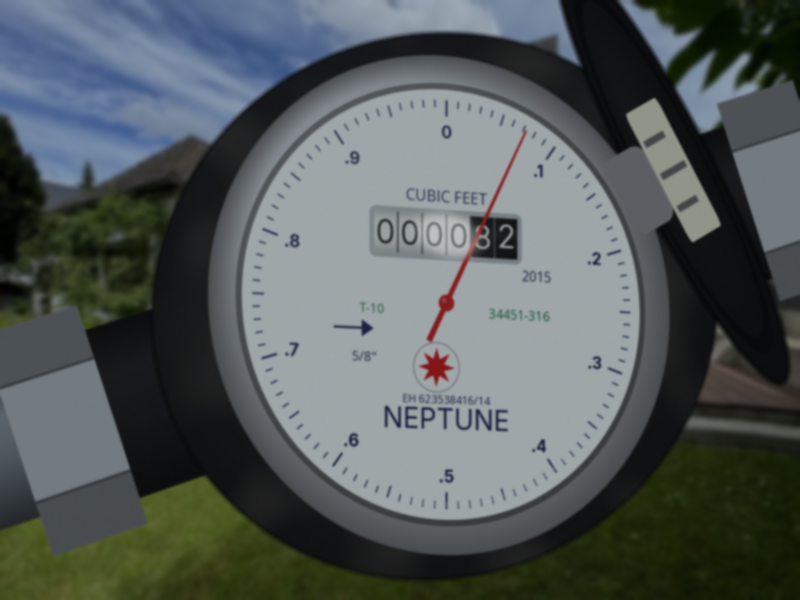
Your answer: 82.07 ft³
